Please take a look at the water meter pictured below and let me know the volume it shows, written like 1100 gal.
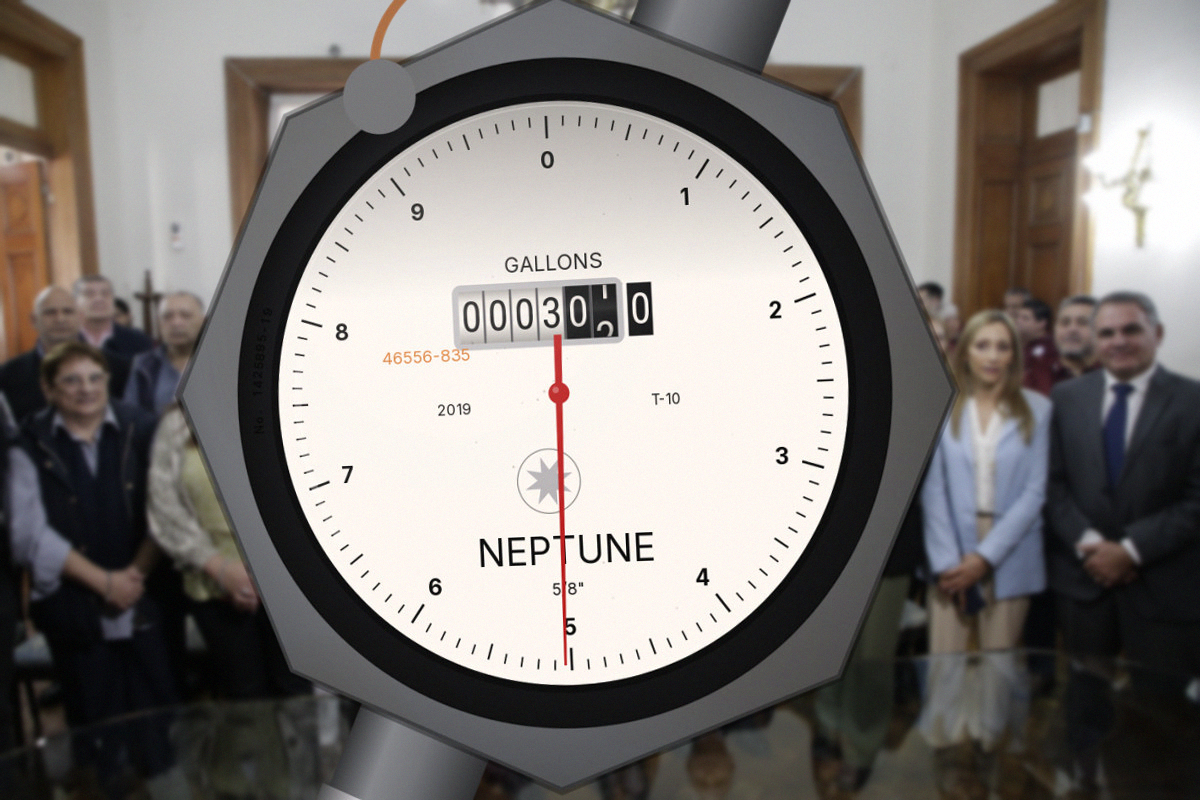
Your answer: 3015.0 gal
